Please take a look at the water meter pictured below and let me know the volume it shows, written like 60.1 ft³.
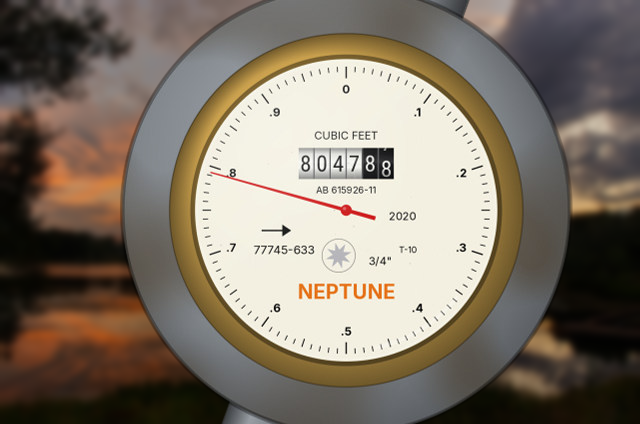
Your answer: 804787.79 ft³
